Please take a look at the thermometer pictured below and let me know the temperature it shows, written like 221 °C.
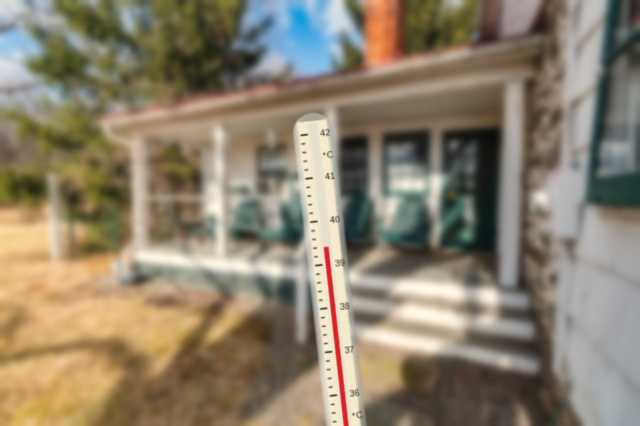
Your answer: 39.4 °C
